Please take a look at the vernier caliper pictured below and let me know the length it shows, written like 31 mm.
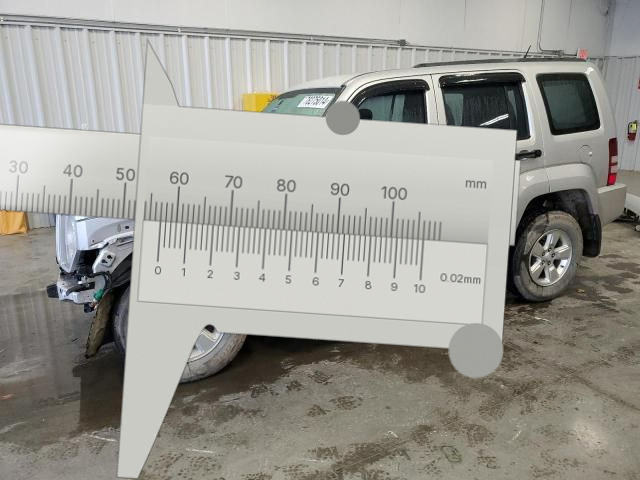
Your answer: 57.0 mm
